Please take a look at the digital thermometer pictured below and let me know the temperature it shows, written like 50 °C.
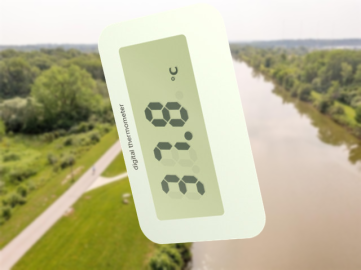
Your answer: 37.8 °C
